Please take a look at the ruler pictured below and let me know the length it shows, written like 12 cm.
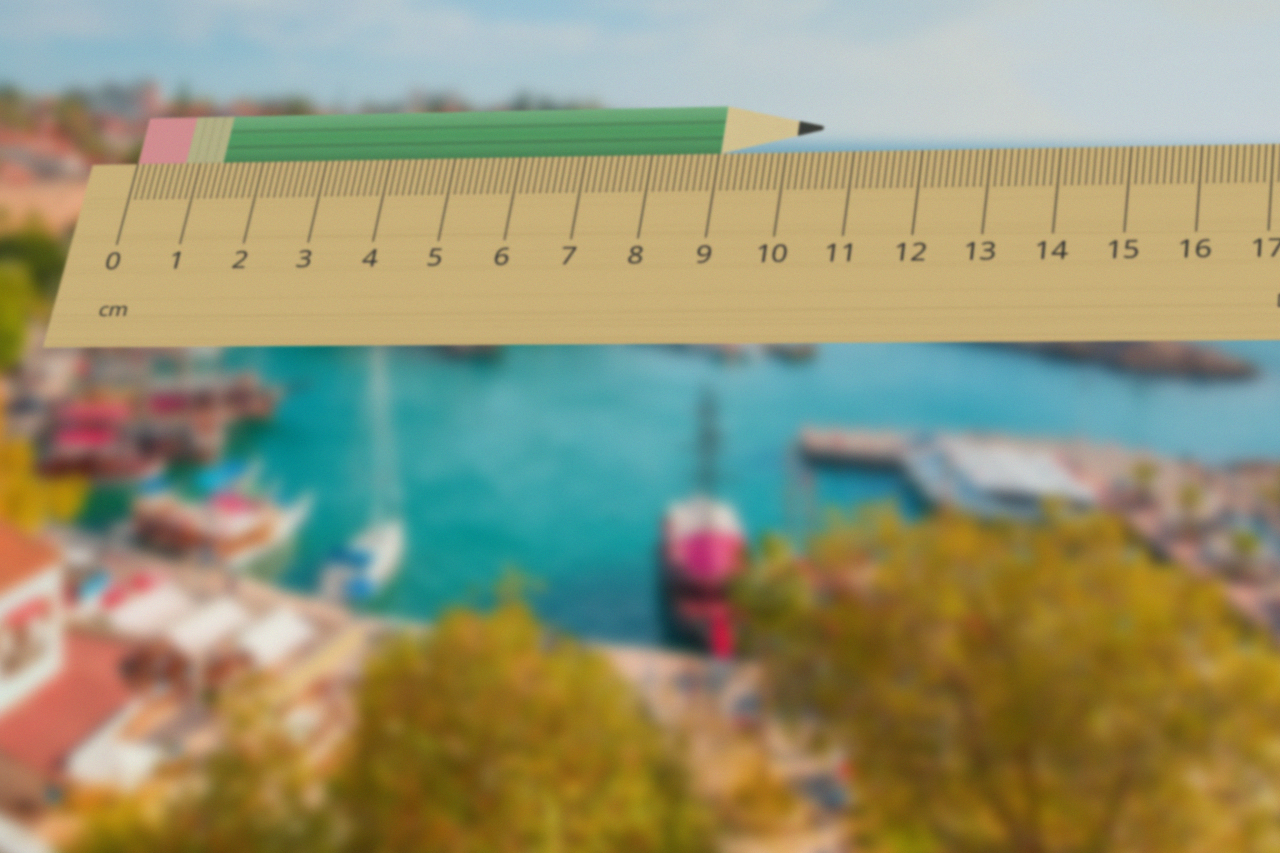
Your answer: 10.5 cm
